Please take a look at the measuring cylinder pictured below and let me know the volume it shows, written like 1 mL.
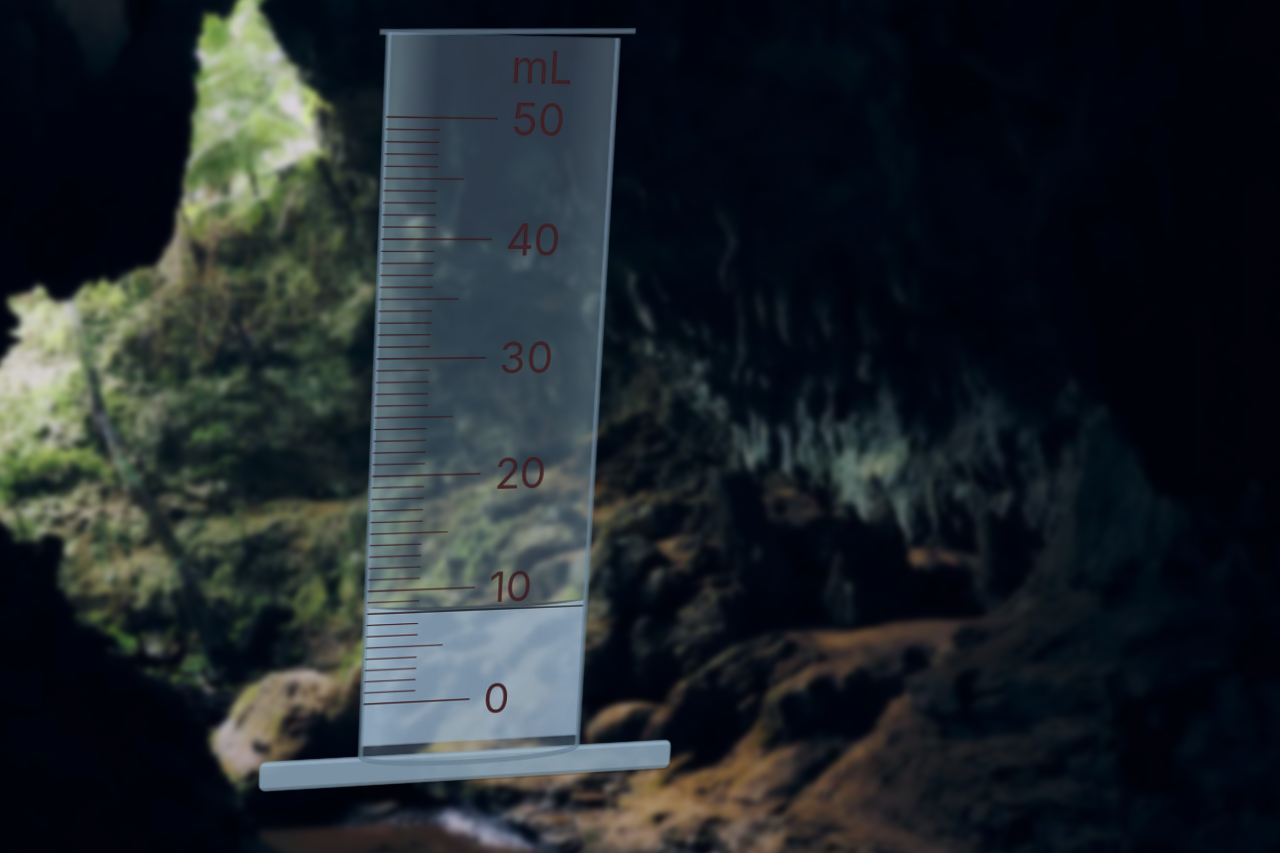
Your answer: 8 mL
